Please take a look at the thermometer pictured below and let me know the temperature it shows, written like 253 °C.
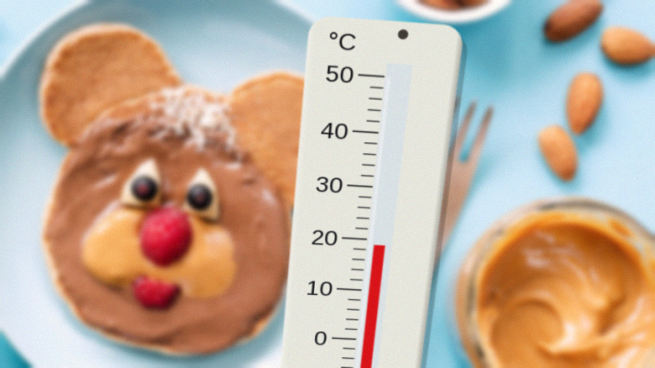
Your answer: 19 °C
